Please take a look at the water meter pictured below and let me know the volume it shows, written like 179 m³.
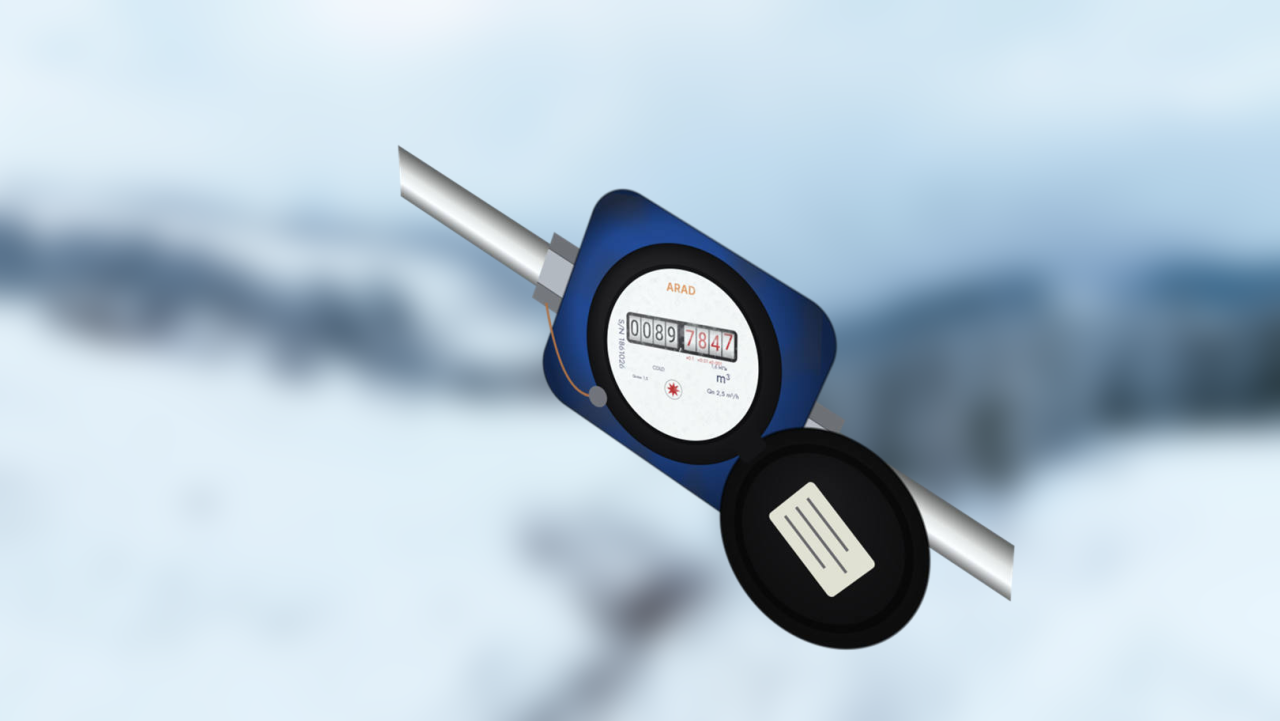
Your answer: 89.7847 m³
